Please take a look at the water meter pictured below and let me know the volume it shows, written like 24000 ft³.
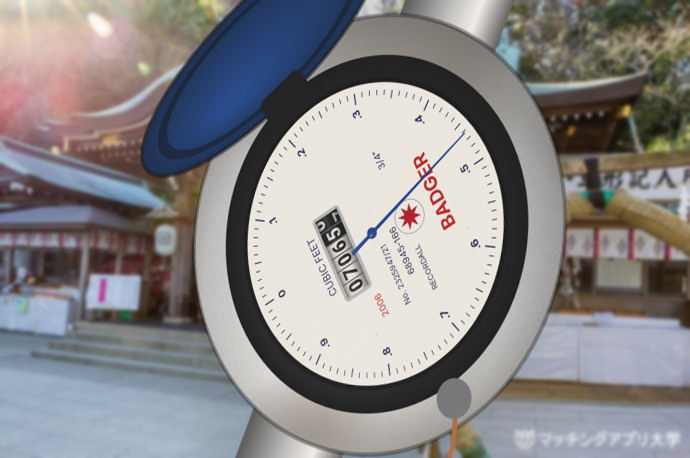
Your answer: 70656.46 ft³
